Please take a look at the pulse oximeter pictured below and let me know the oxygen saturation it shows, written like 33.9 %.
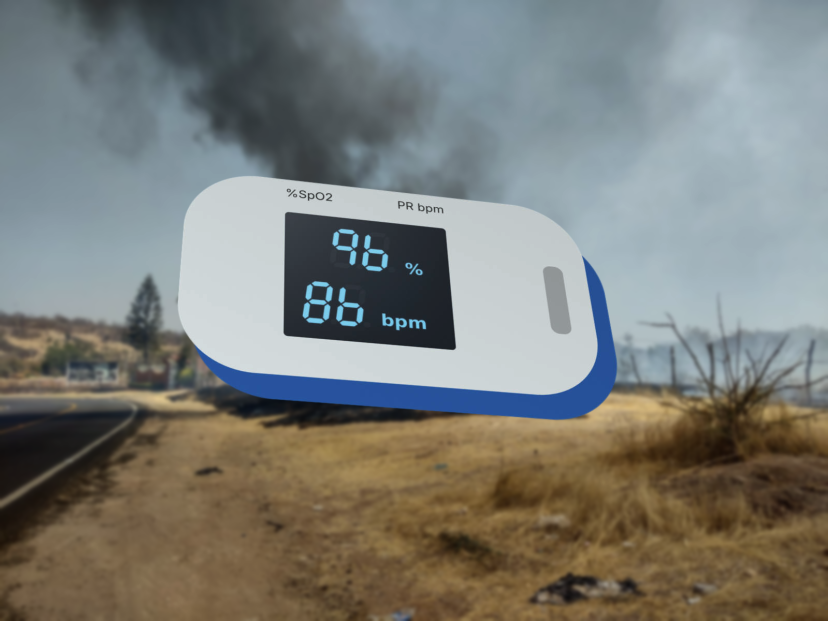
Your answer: 96 %
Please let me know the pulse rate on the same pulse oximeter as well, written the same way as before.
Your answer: 86 bpm
